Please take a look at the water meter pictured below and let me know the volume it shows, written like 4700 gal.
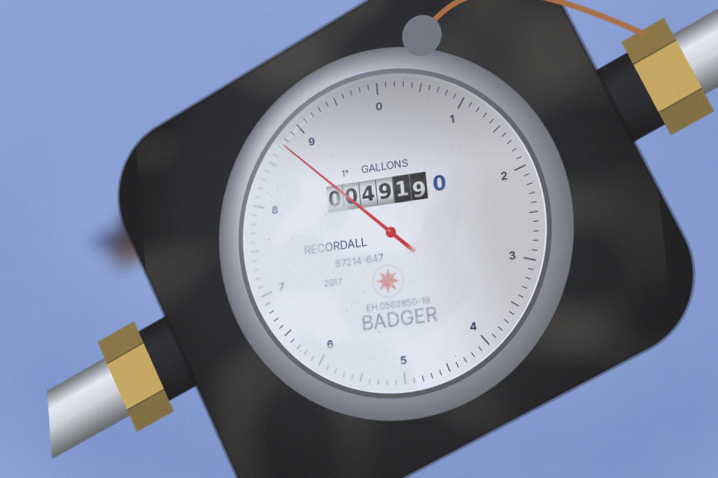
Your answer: 49188.7 gal
